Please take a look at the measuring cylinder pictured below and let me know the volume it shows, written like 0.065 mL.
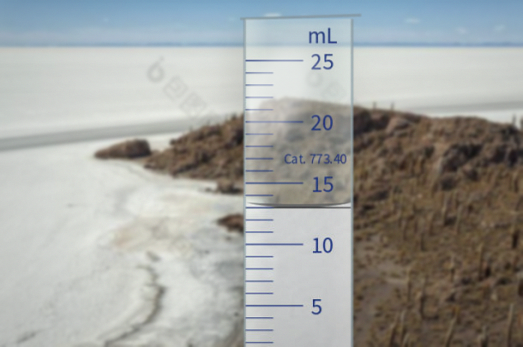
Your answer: 13 mL
